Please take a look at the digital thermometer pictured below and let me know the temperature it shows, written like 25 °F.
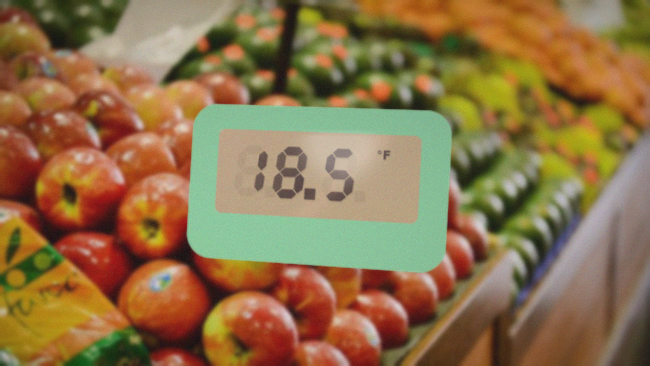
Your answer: 18.5 °F
